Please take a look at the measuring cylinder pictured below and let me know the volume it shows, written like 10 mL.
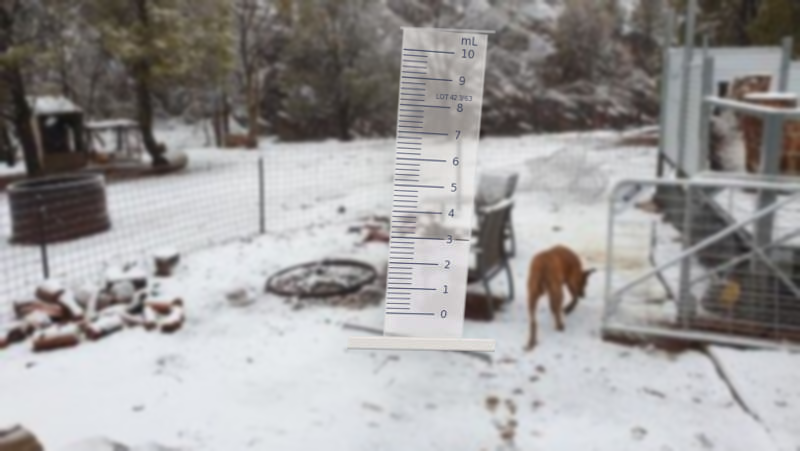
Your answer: 3 mL
